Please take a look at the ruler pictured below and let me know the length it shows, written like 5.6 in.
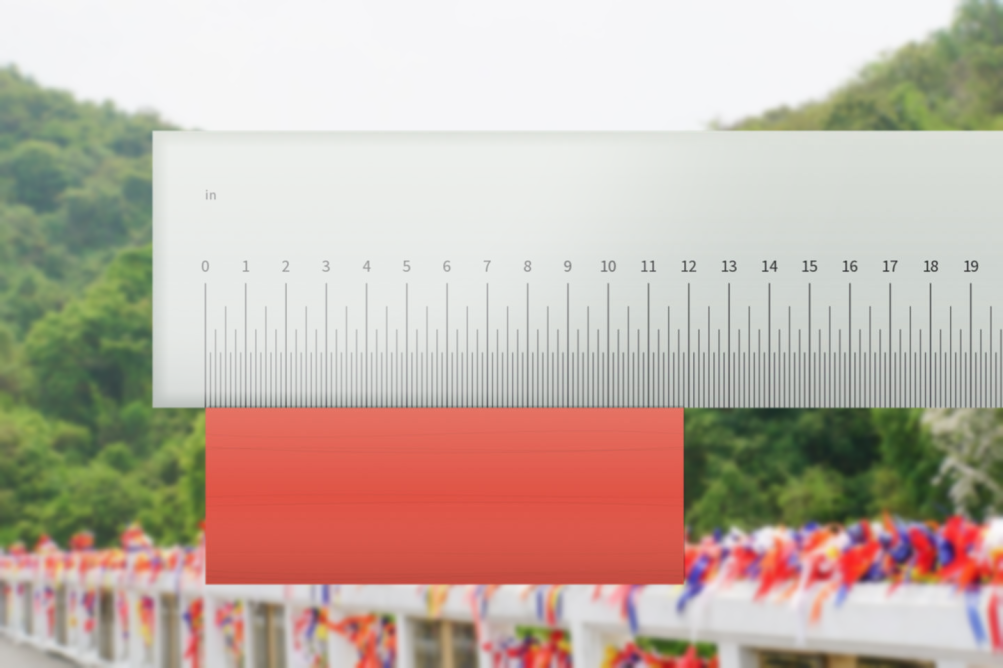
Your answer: 11.875 in
